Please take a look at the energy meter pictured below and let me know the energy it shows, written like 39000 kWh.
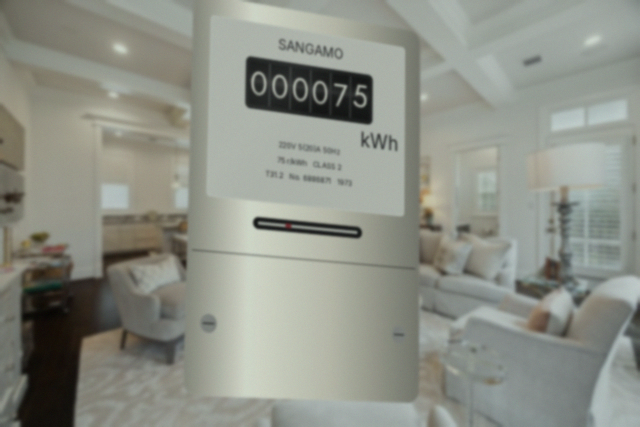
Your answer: 75 kWh
